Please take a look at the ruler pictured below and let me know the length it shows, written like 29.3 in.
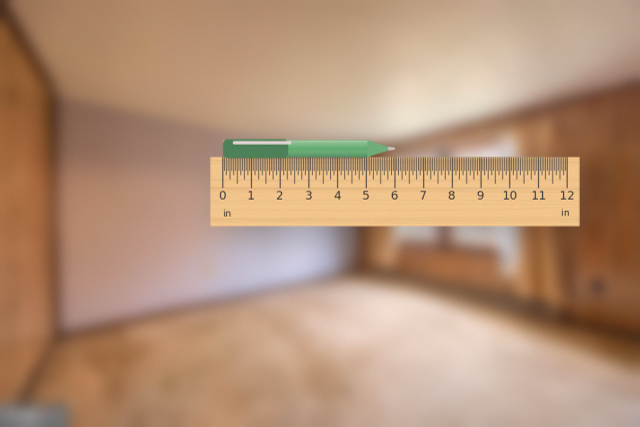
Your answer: 6 in
